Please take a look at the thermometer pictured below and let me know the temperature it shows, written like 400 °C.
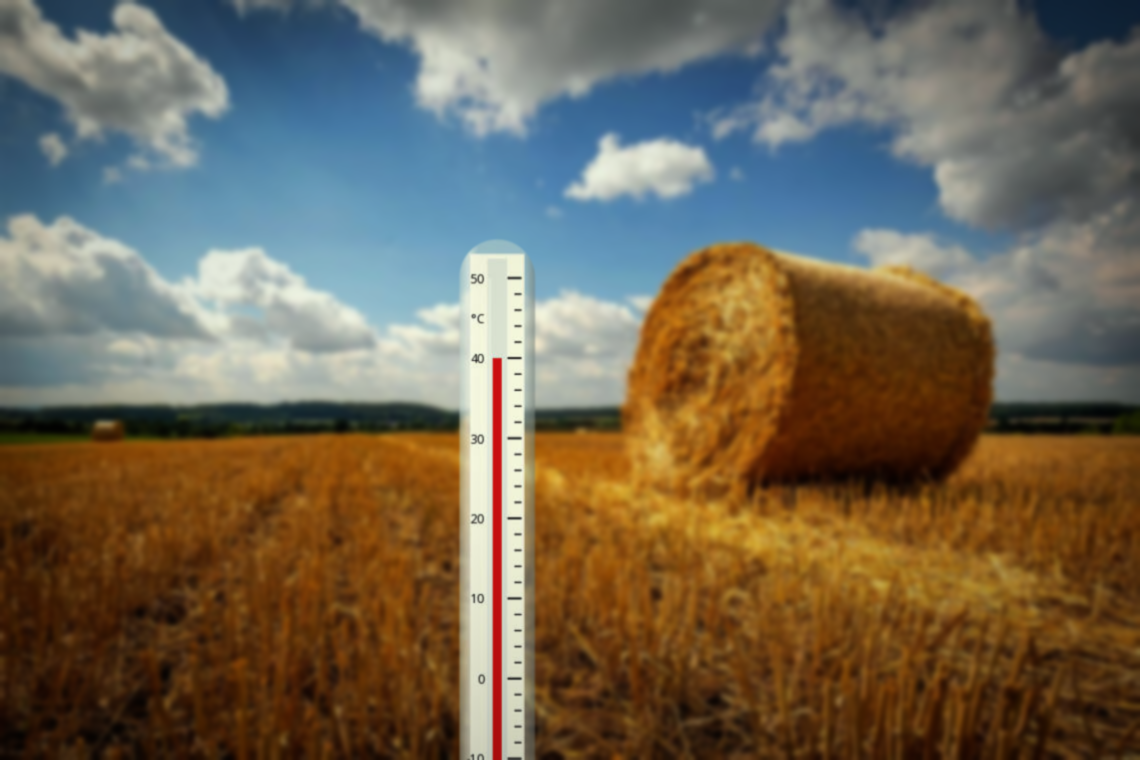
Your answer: 40 °C
